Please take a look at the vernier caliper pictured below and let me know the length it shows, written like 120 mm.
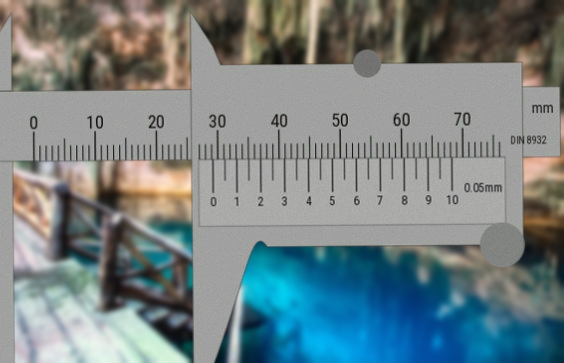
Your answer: 29.2 mm
